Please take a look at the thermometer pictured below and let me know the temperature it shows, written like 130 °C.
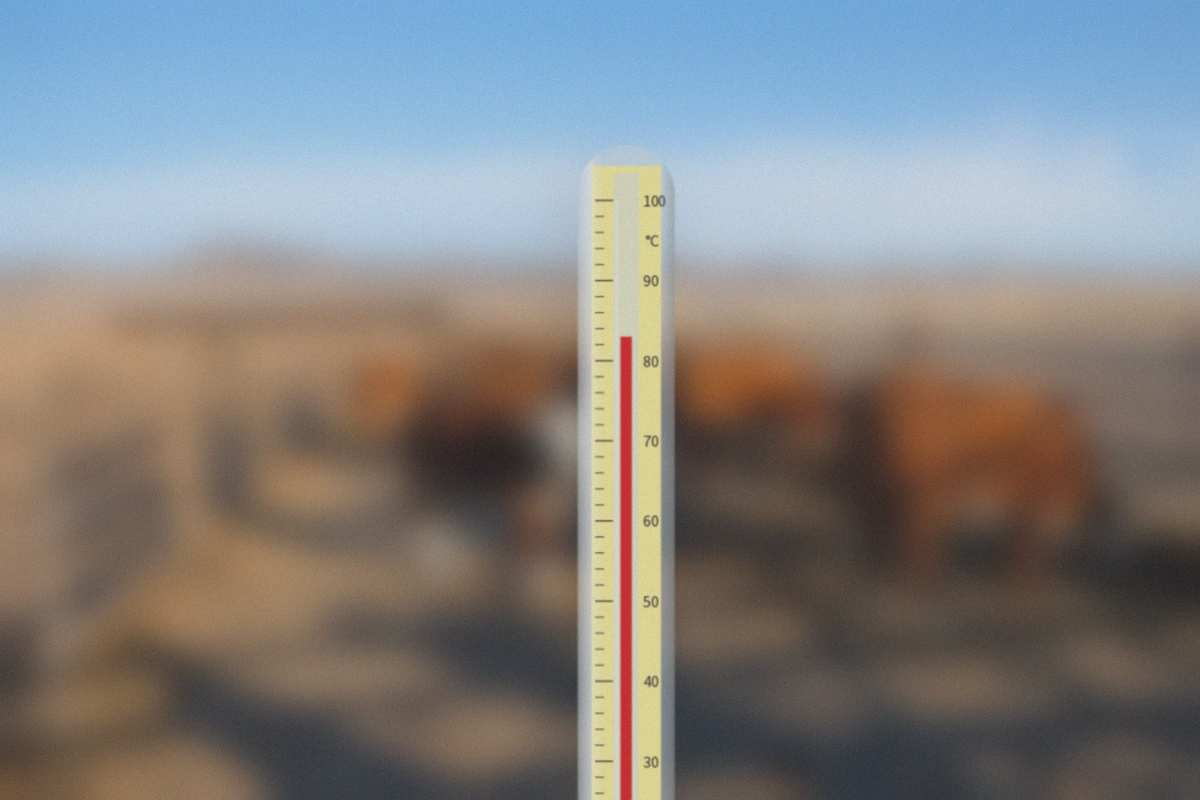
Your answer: 83 °C
